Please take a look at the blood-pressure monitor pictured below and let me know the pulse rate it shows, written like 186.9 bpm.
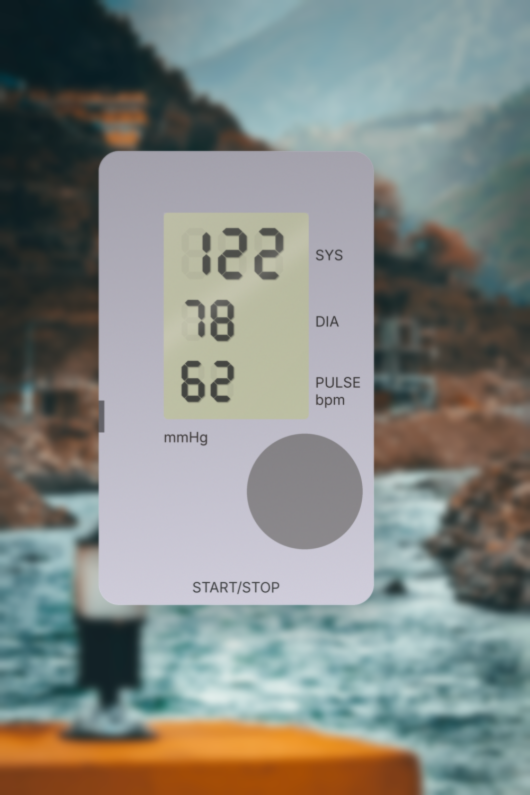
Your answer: 62 bpm
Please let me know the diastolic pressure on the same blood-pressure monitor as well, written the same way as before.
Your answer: 78 mmHg
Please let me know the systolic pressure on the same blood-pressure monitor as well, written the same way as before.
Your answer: 122 mmHg
